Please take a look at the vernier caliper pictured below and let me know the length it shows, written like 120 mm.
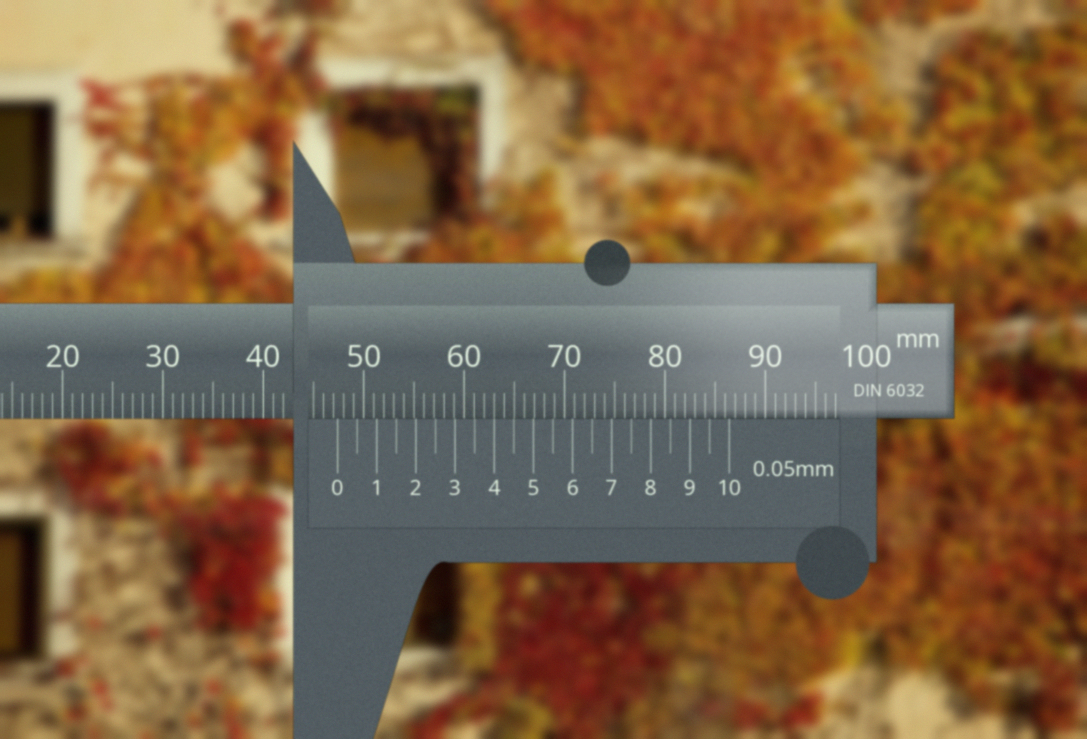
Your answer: 47.4 mm
